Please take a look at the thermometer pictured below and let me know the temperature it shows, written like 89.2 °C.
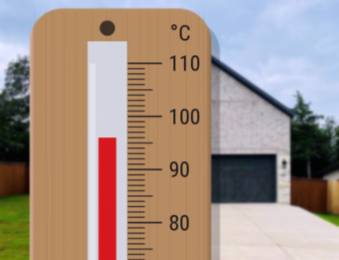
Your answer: 96 °C
